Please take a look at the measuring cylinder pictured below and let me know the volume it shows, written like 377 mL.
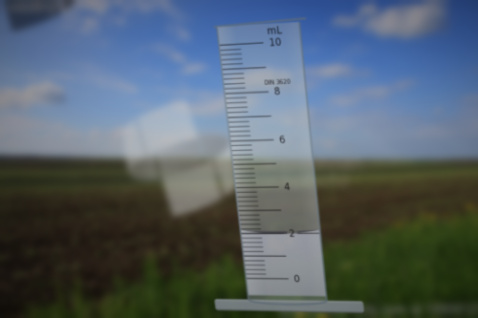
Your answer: 2 mL
